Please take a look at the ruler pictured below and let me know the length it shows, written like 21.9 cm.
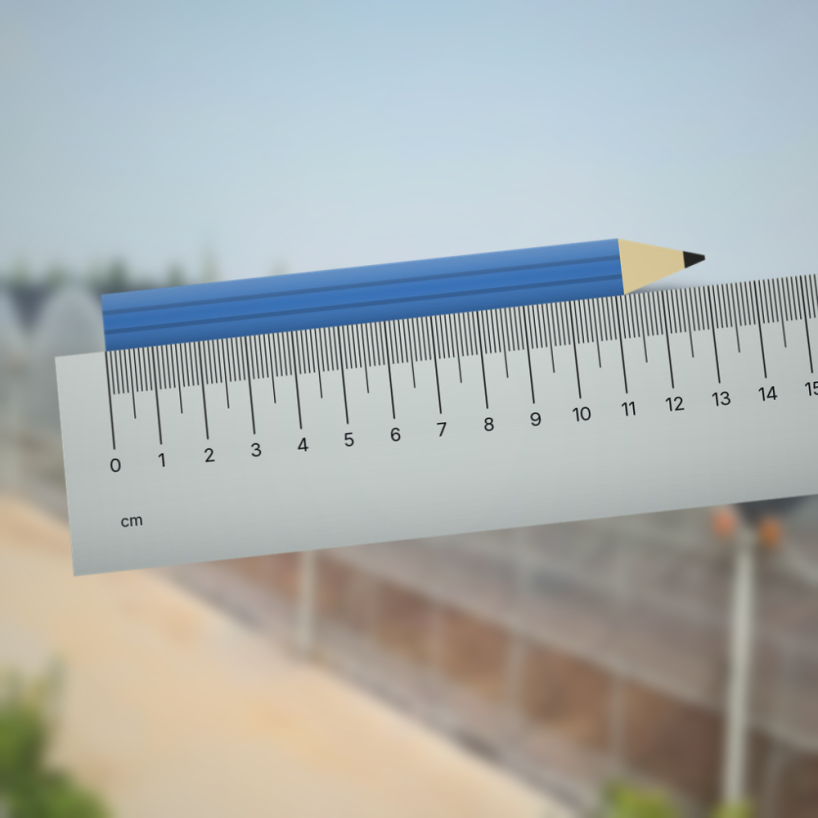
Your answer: 13 cm
